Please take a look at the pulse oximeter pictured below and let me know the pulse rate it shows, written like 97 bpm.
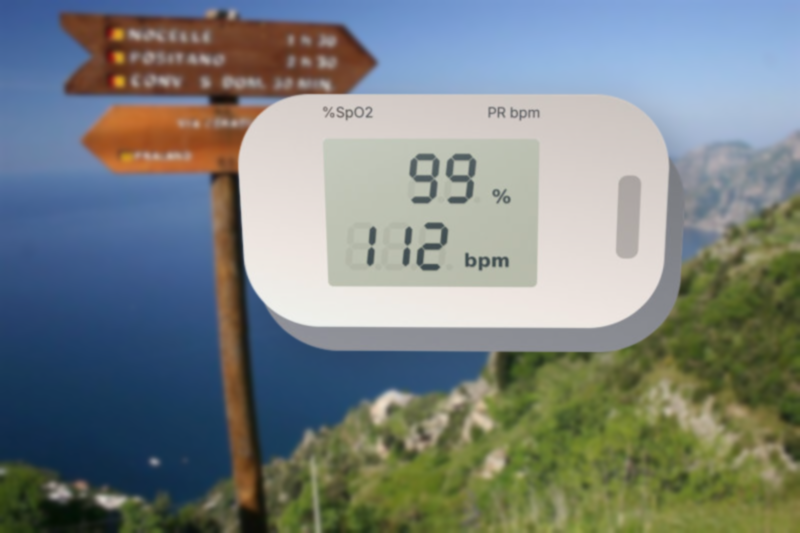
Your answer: 112 bpm
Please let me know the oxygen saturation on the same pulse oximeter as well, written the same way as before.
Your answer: 99 %
